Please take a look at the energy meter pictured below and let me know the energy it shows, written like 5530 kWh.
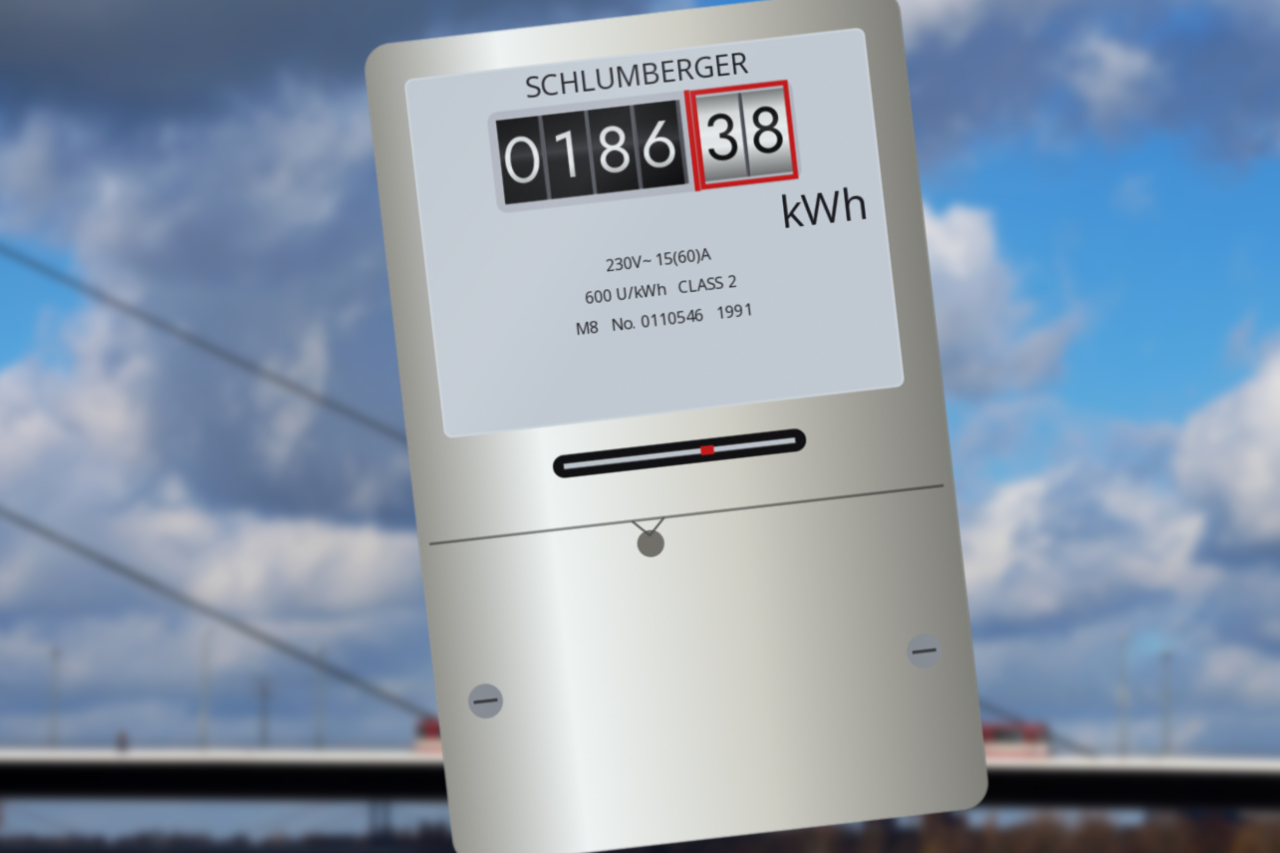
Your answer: 186.38 kWh
